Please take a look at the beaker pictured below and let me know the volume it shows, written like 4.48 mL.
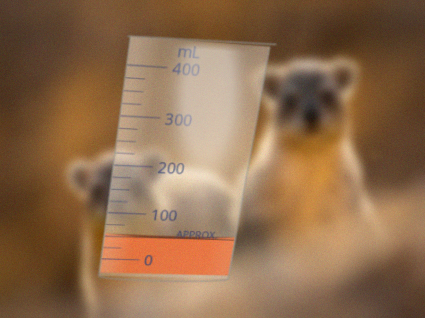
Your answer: 50 mL
